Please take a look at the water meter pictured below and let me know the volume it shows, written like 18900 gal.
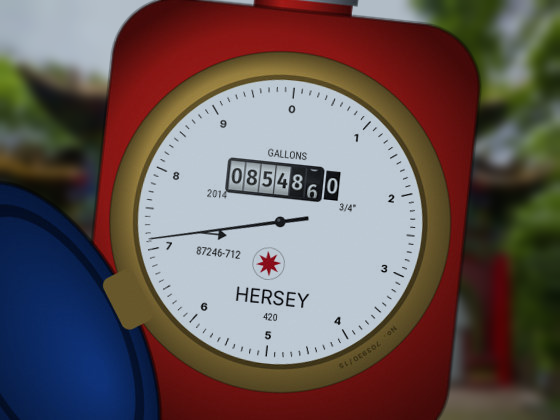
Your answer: 854857.1 gal
